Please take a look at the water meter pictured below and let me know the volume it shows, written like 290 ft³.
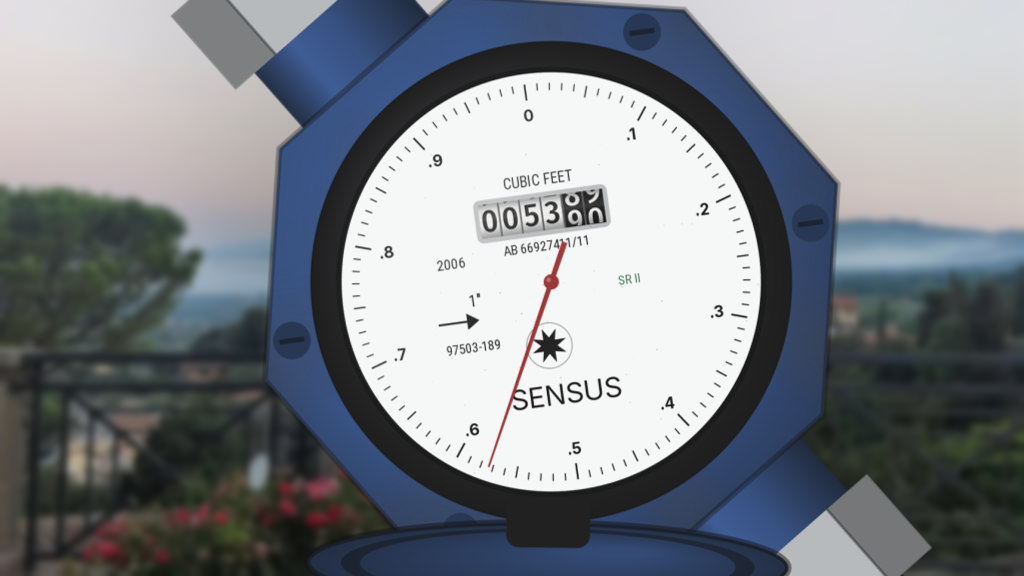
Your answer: 5389.57 ft³
